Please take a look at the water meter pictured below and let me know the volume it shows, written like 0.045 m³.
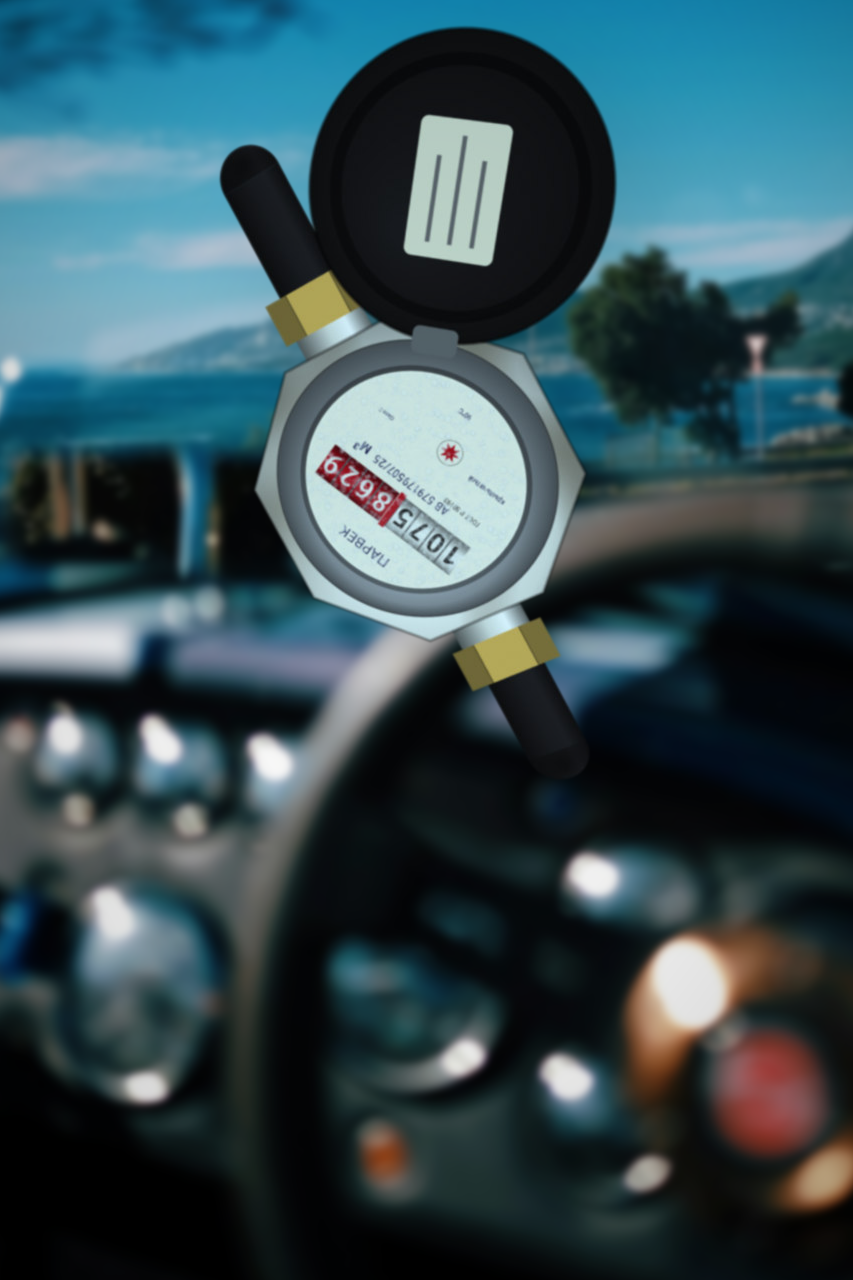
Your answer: 1075.8629 m³
